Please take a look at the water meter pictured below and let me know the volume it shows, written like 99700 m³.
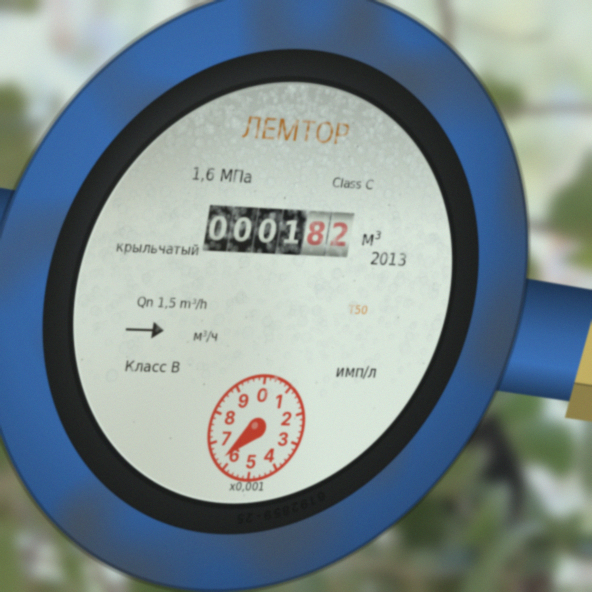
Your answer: 1.826 m³
